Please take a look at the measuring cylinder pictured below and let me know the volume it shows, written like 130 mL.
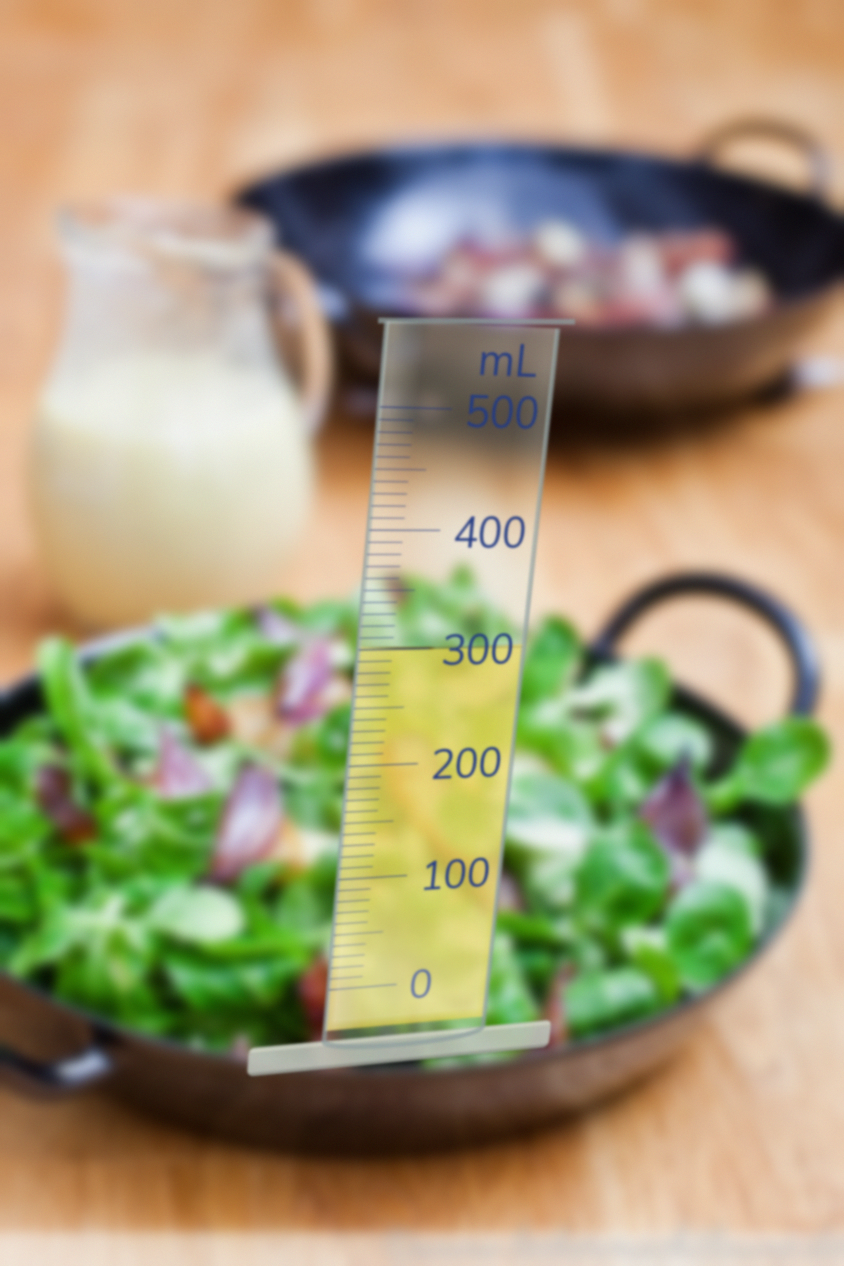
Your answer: 300 mL
